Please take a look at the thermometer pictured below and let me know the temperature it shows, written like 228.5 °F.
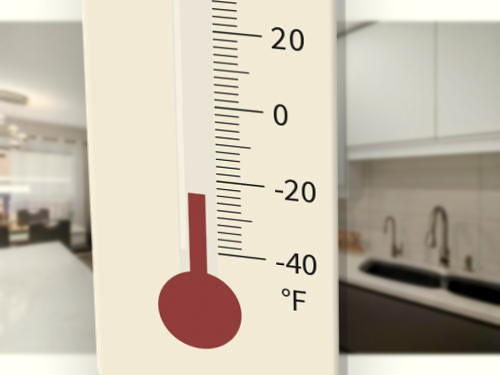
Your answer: -24 °F
